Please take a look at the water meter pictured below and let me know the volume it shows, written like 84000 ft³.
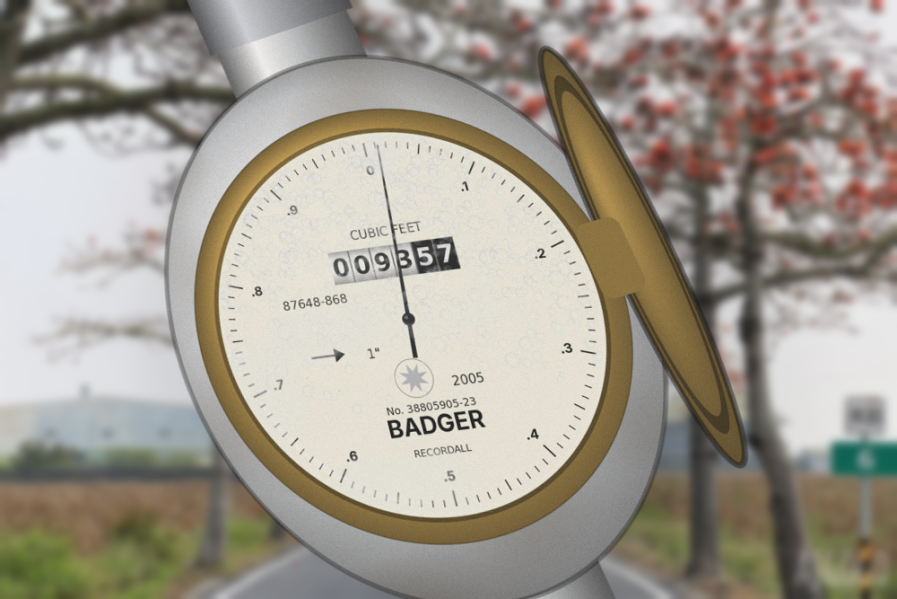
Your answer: 9357.01 ft³
